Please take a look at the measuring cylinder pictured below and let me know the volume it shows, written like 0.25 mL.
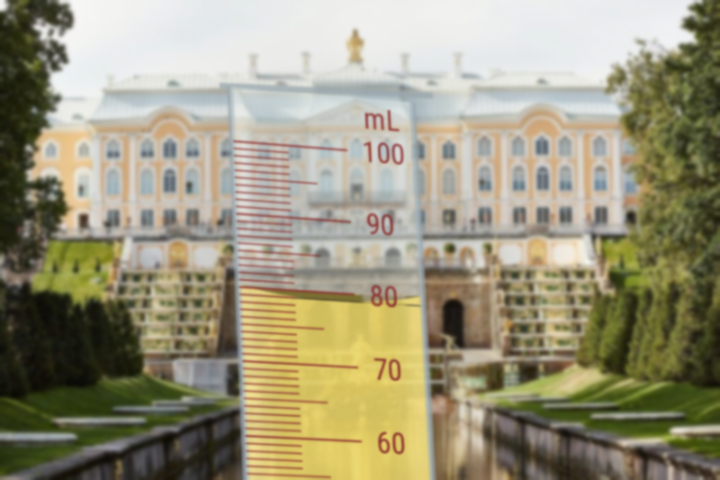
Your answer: 79 mL
